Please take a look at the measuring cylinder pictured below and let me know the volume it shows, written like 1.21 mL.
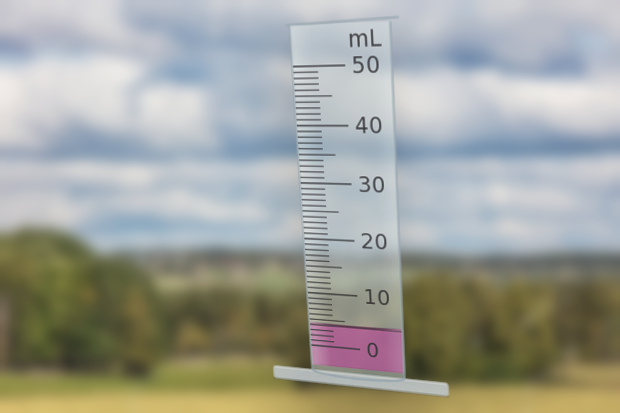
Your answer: 4 mL
